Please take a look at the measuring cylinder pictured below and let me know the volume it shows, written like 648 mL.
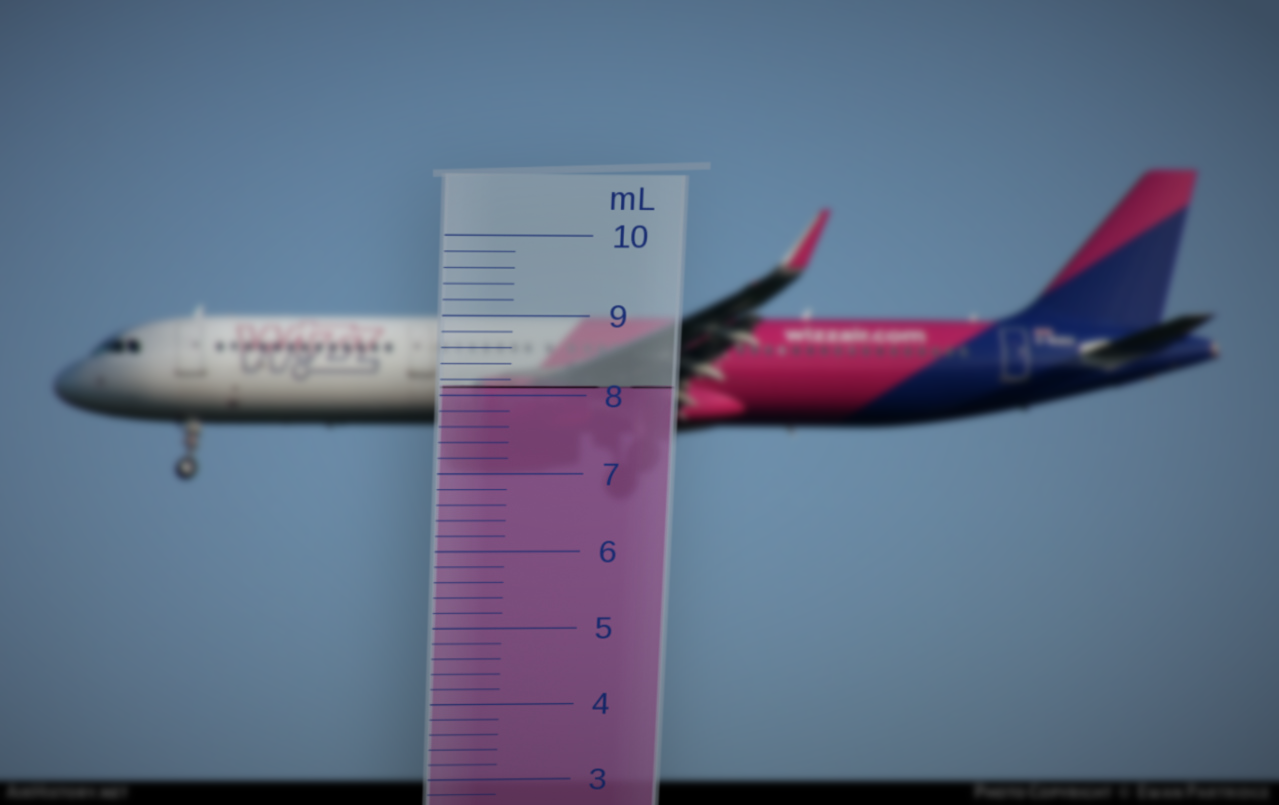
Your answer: 8.1 mL
